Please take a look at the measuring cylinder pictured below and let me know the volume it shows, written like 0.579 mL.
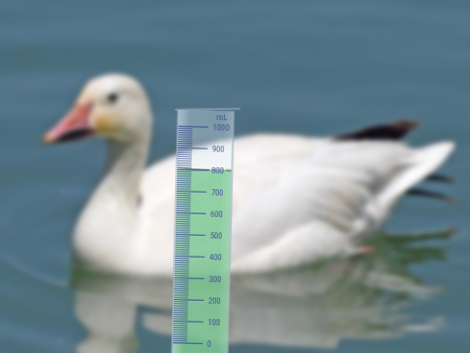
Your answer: 800 mL
